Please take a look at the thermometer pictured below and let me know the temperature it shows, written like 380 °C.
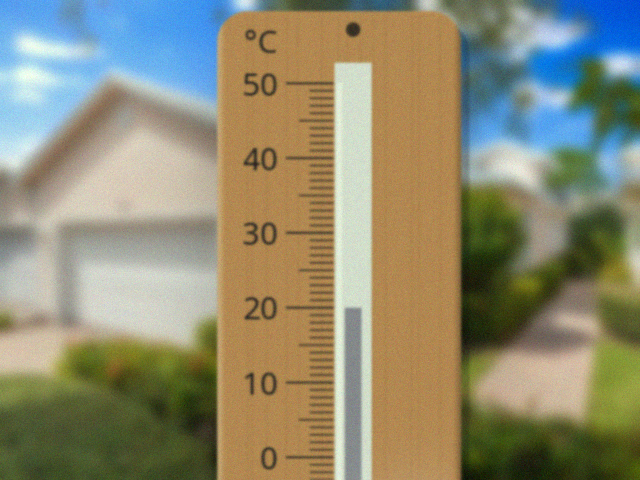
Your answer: 20 °C
